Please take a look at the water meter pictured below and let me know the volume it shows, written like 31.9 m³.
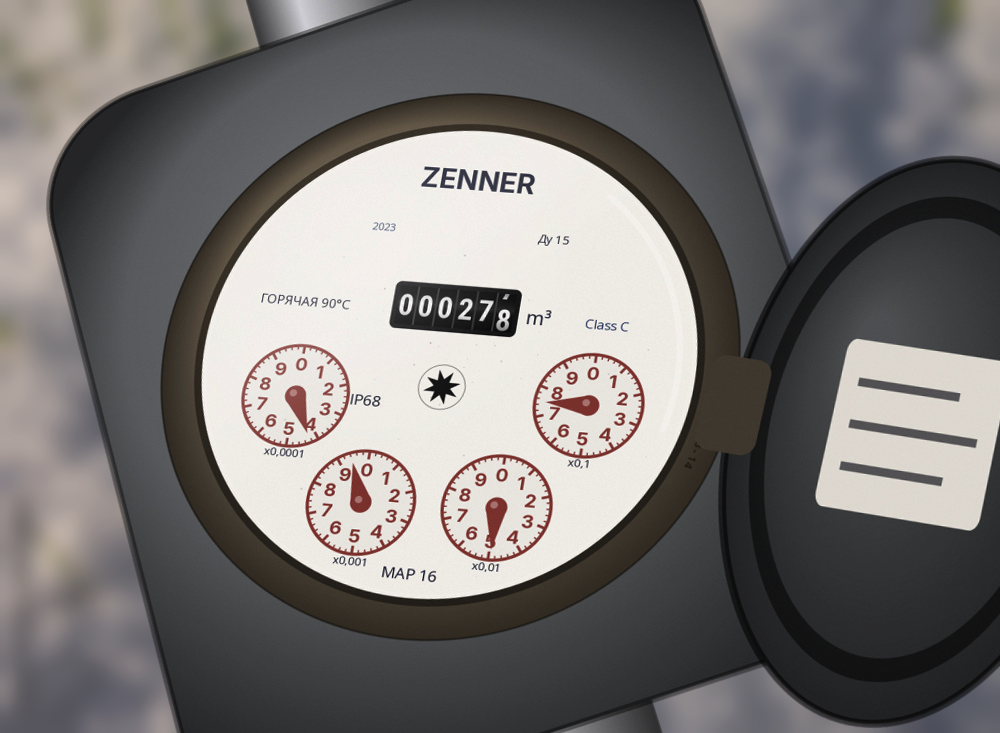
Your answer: 277.7494 m³
